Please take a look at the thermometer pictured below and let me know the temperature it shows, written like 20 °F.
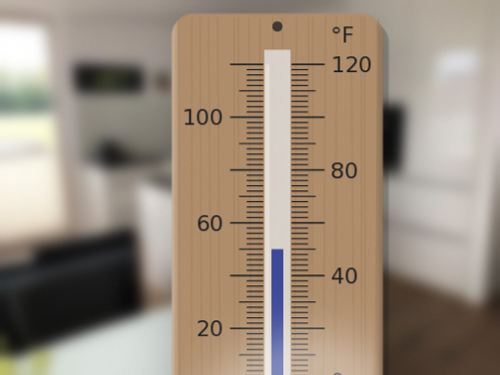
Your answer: 50 °F
